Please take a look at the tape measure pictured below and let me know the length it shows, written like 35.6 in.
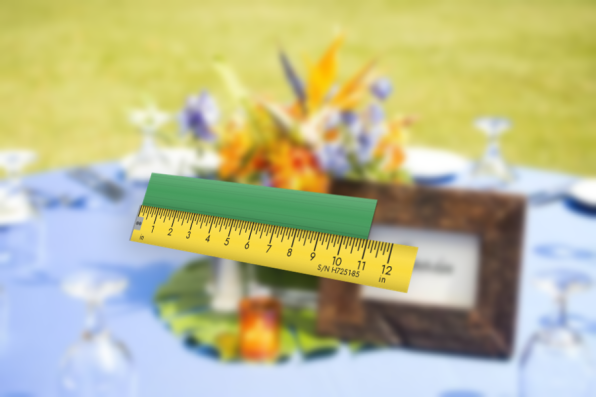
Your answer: 11 in
